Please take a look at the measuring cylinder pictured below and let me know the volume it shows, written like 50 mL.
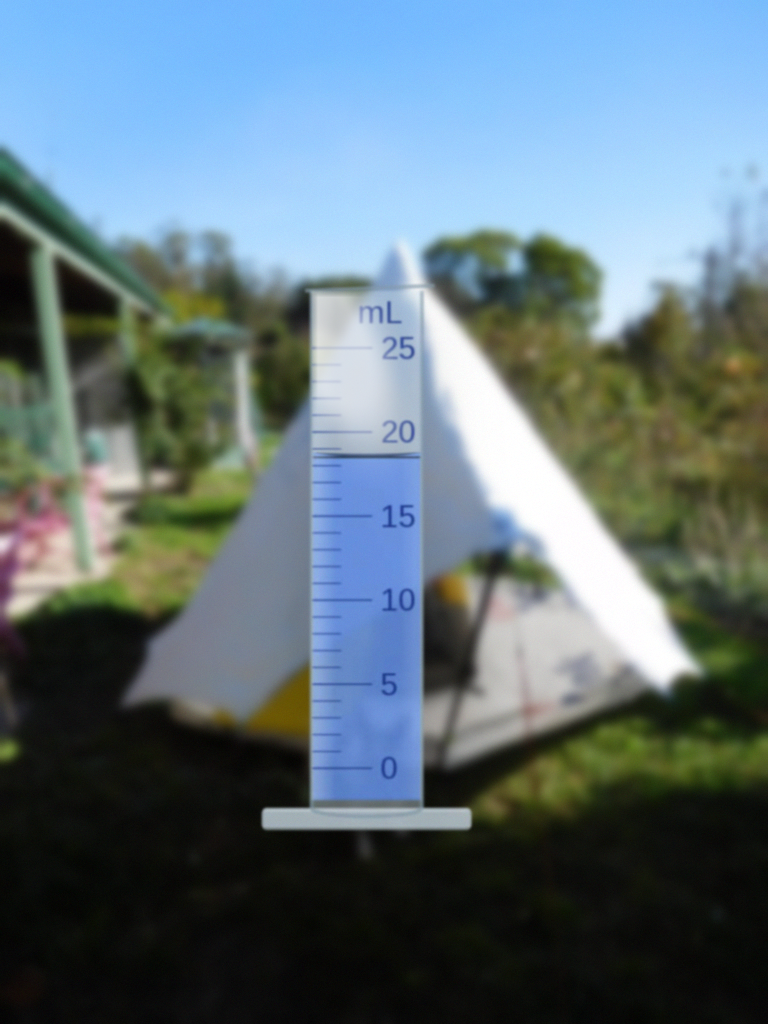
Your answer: 18.5 mL
